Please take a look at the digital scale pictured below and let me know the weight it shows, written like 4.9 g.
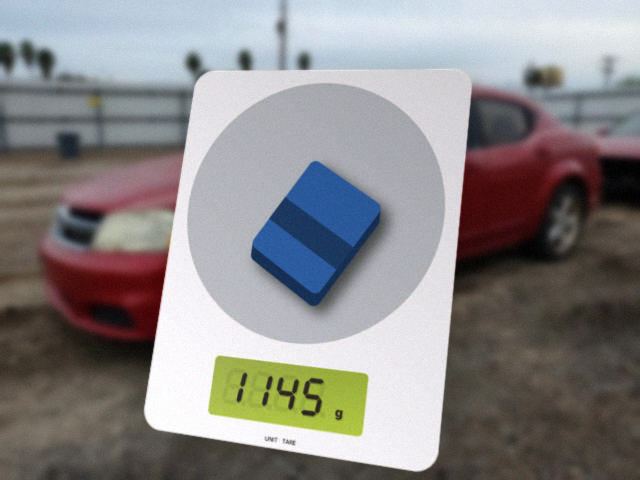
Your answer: 1145 g
